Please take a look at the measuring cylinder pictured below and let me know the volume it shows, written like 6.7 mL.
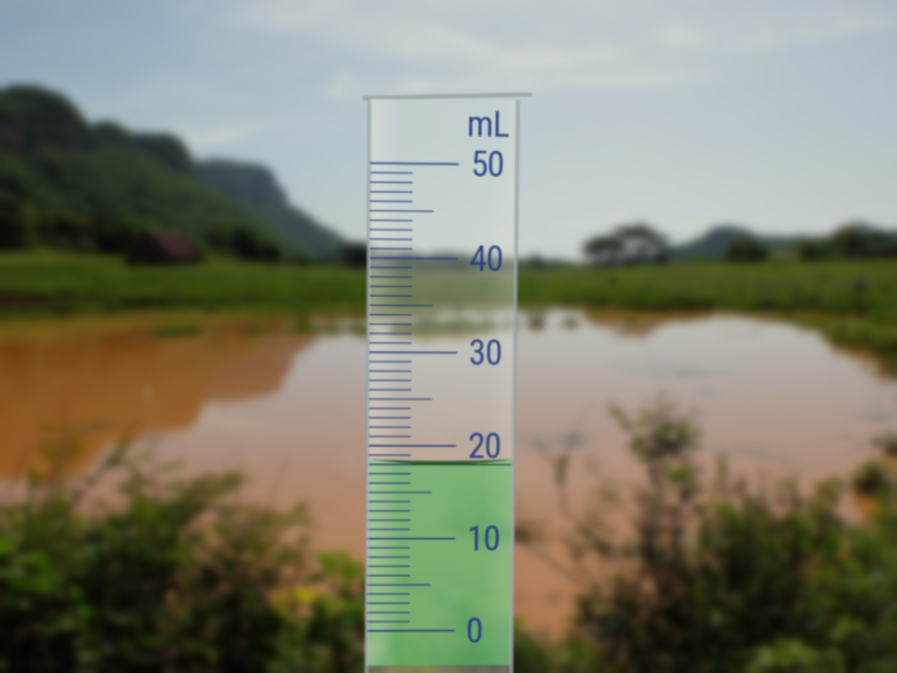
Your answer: 18 mL
